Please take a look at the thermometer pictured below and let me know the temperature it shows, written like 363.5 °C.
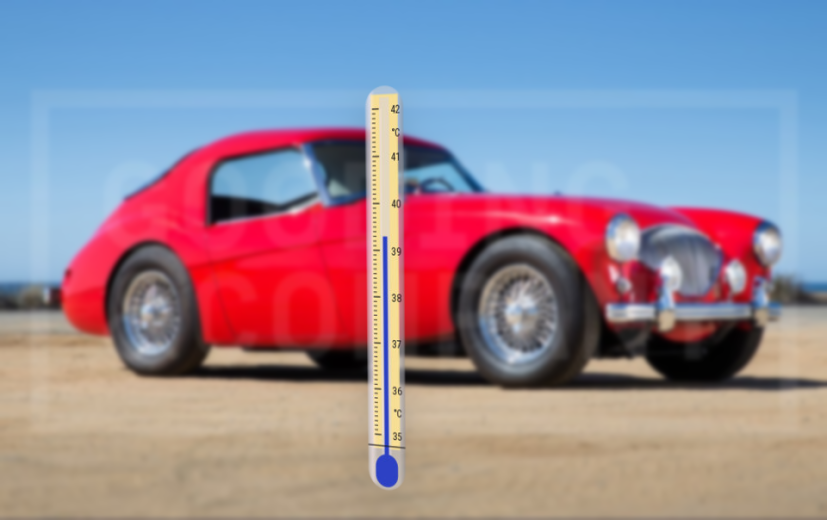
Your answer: 39.3 °C
